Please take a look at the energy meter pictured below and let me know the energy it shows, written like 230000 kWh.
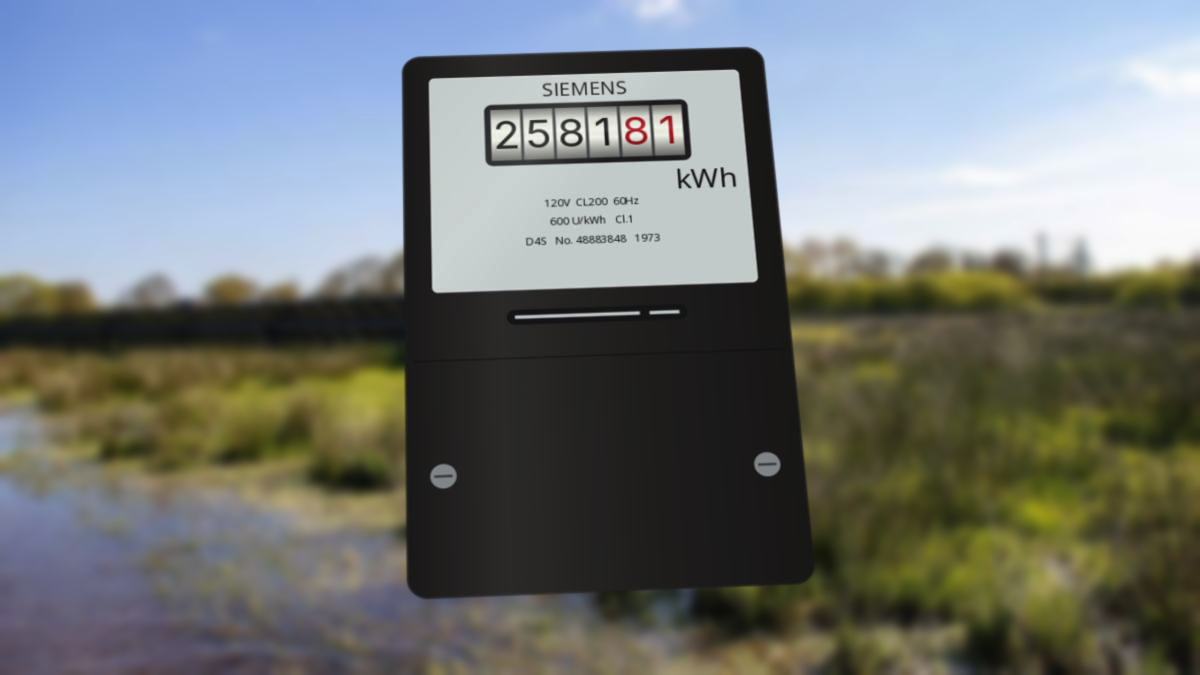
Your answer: 2581.81 kWh
